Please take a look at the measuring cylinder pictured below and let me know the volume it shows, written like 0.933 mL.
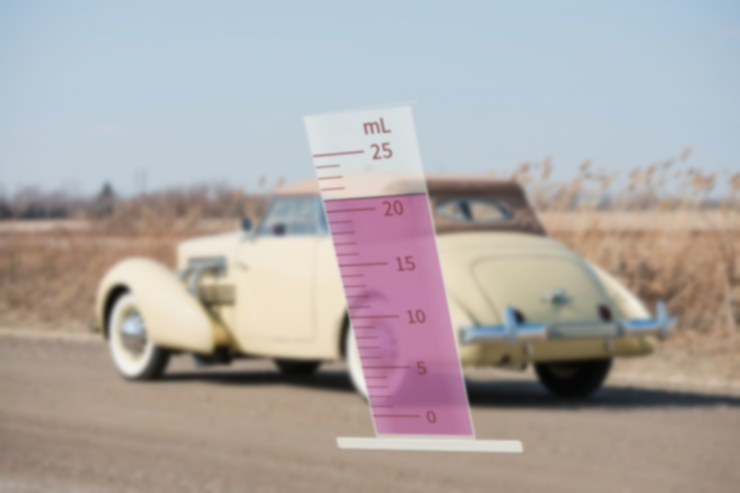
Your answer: 21 mL
